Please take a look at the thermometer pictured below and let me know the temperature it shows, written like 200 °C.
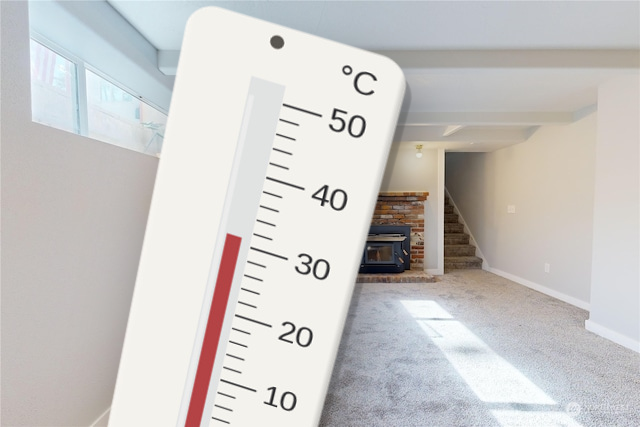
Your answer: 31 °C
